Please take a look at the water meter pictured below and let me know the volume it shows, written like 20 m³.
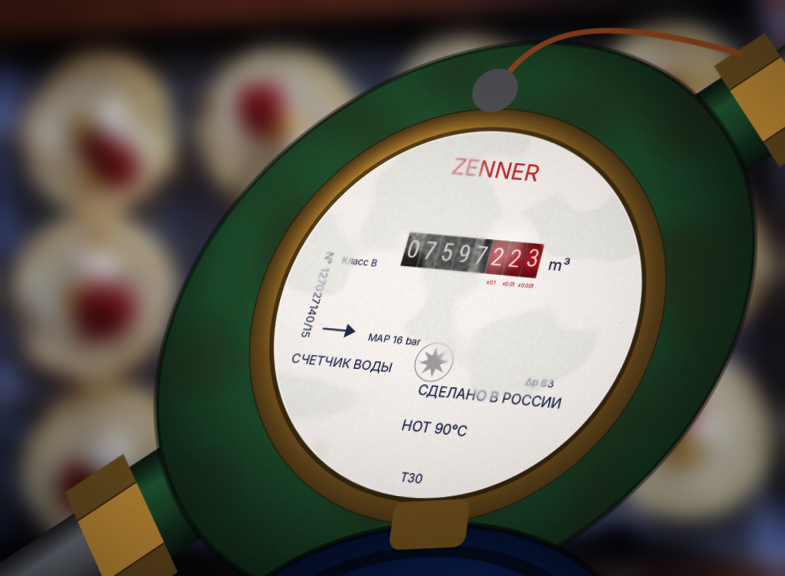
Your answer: 7597.223 m³
